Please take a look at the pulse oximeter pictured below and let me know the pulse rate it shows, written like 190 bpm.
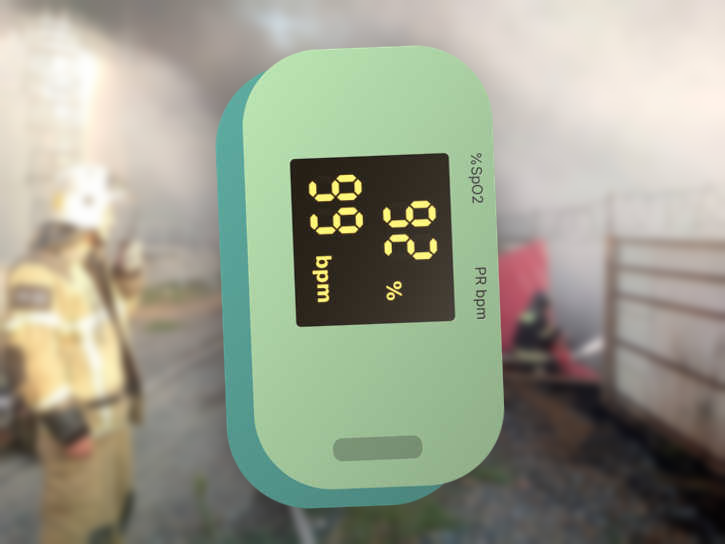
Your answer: 99 bpm
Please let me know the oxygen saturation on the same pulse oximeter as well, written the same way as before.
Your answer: 92 %
